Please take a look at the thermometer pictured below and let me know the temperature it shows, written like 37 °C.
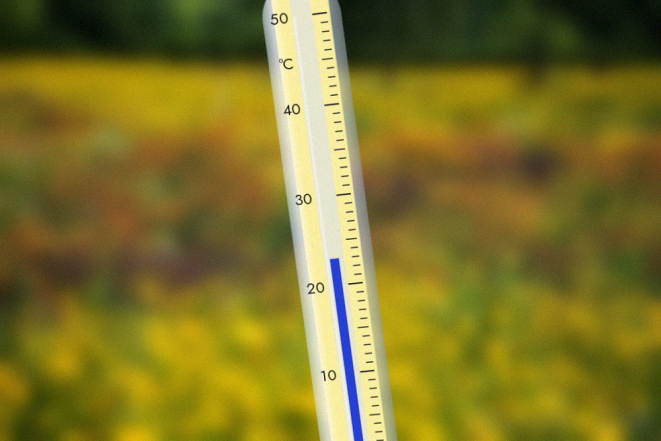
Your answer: 23 °C
